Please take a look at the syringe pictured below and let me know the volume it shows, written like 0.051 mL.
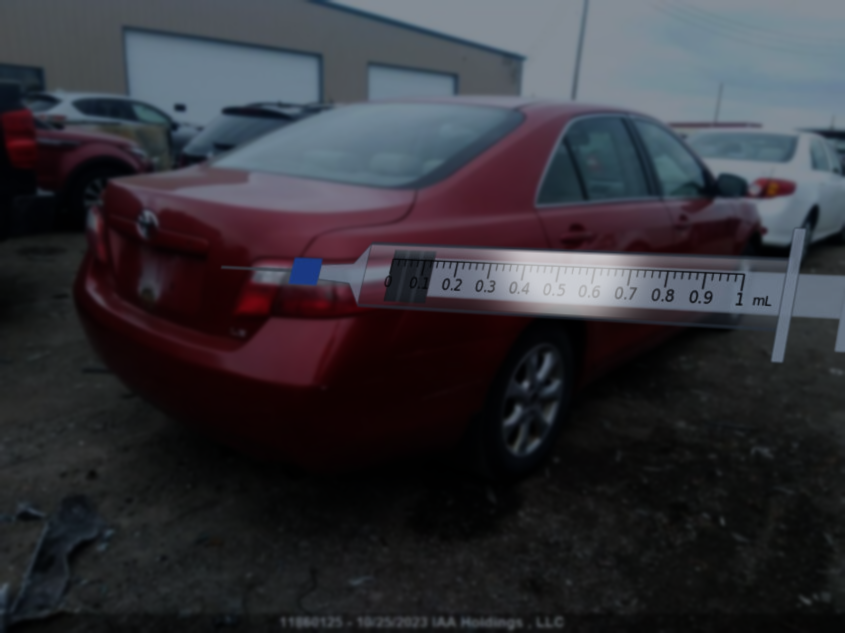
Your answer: 0 mL
